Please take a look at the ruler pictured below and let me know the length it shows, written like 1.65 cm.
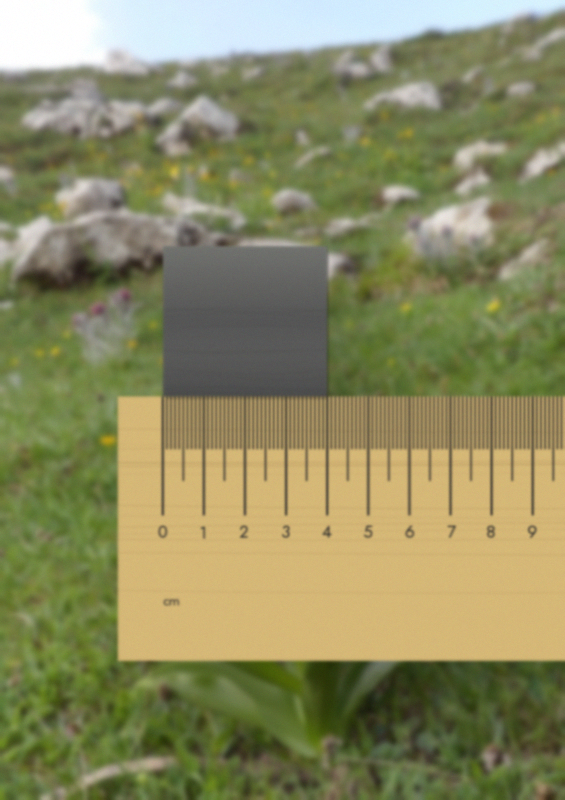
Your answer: 4 cm
